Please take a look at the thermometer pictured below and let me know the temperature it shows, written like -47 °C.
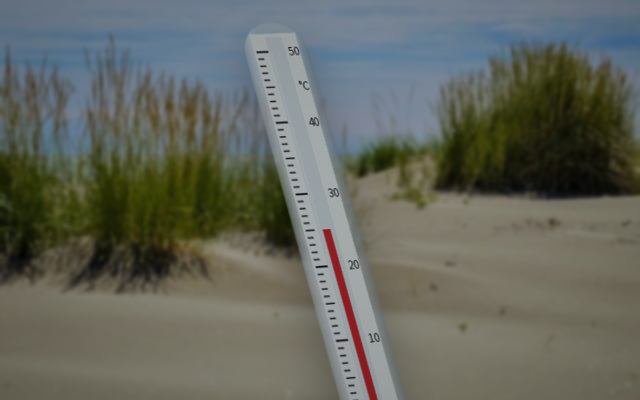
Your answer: 25 °C
